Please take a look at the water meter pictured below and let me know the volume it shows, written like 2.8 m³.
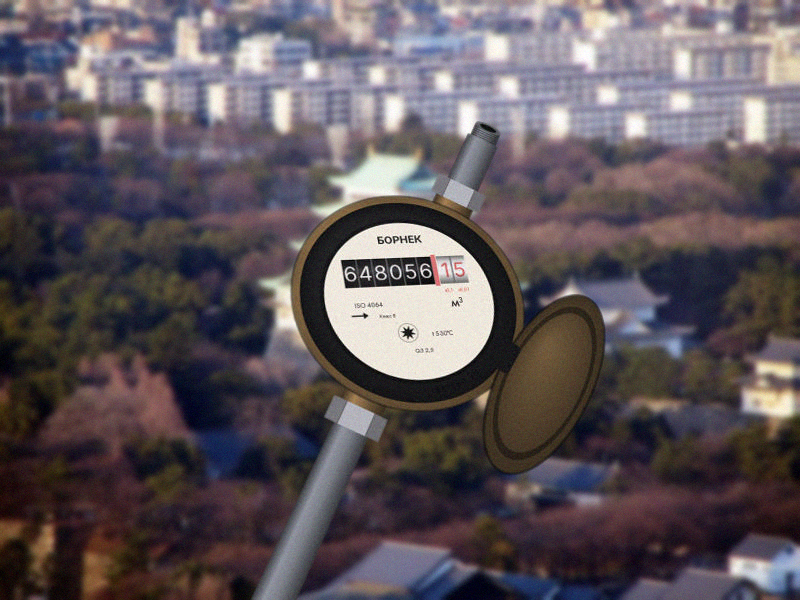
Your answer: 648056.15 m³
